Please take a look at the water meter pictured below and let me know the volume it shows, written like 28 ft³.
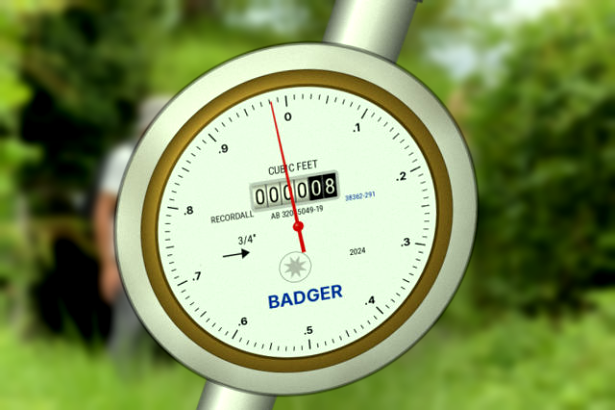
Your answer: 7.98 ft³
